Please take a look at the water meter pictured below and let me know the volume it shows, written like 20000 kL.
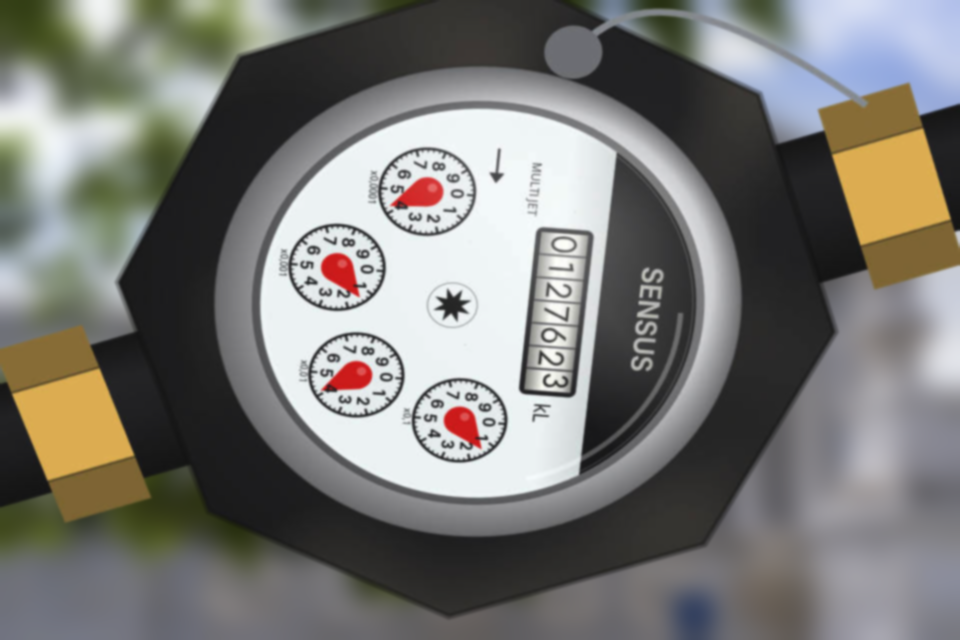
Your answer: 127623.1414 kL
